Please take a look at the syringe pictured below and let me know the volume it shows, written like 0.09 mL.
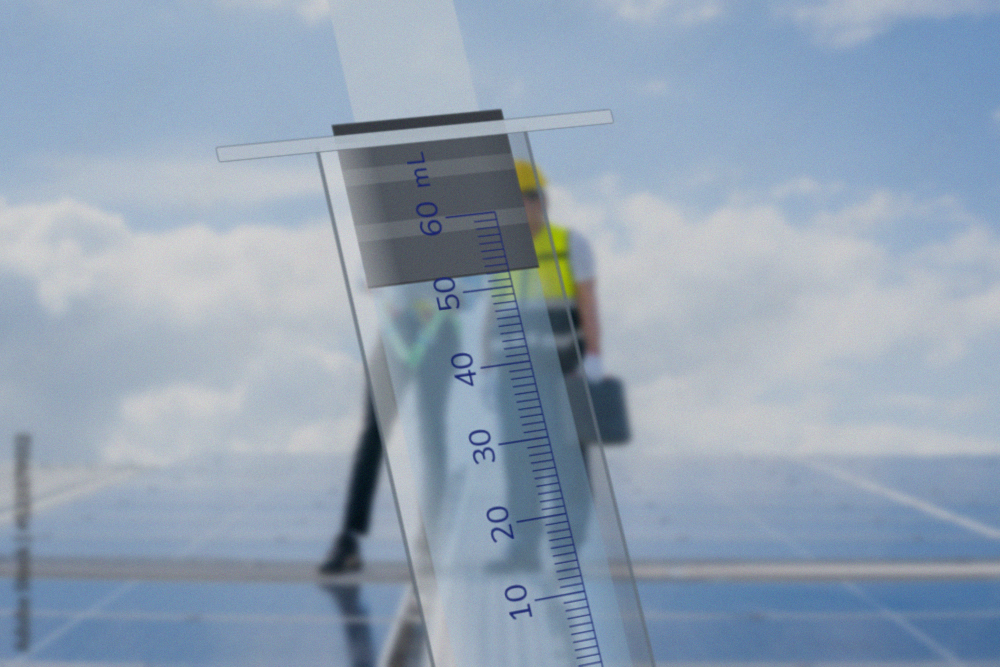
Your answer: 52 mL
